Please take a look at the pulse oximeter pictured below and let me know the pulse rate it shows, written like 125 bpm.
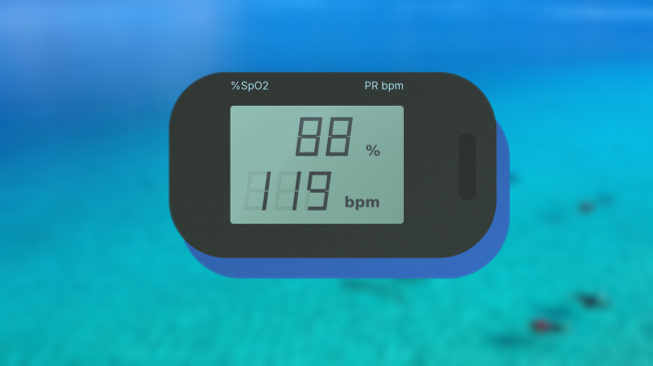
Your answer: 119 bpm
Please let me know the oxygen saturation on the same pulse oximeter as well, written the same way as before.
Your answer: 88 %
